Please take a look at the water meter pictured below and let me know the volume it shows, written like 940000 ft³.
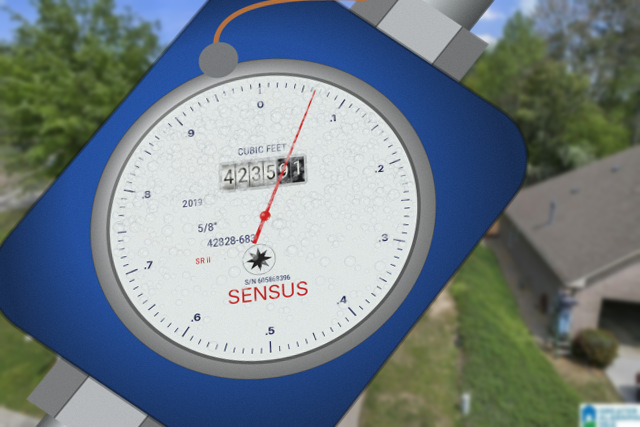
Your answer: 423591.06 ft³
